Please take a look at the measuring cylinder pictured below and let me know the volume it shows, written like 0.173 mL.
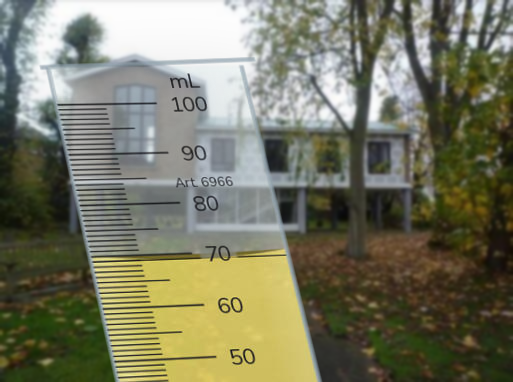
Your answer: 69 mL
